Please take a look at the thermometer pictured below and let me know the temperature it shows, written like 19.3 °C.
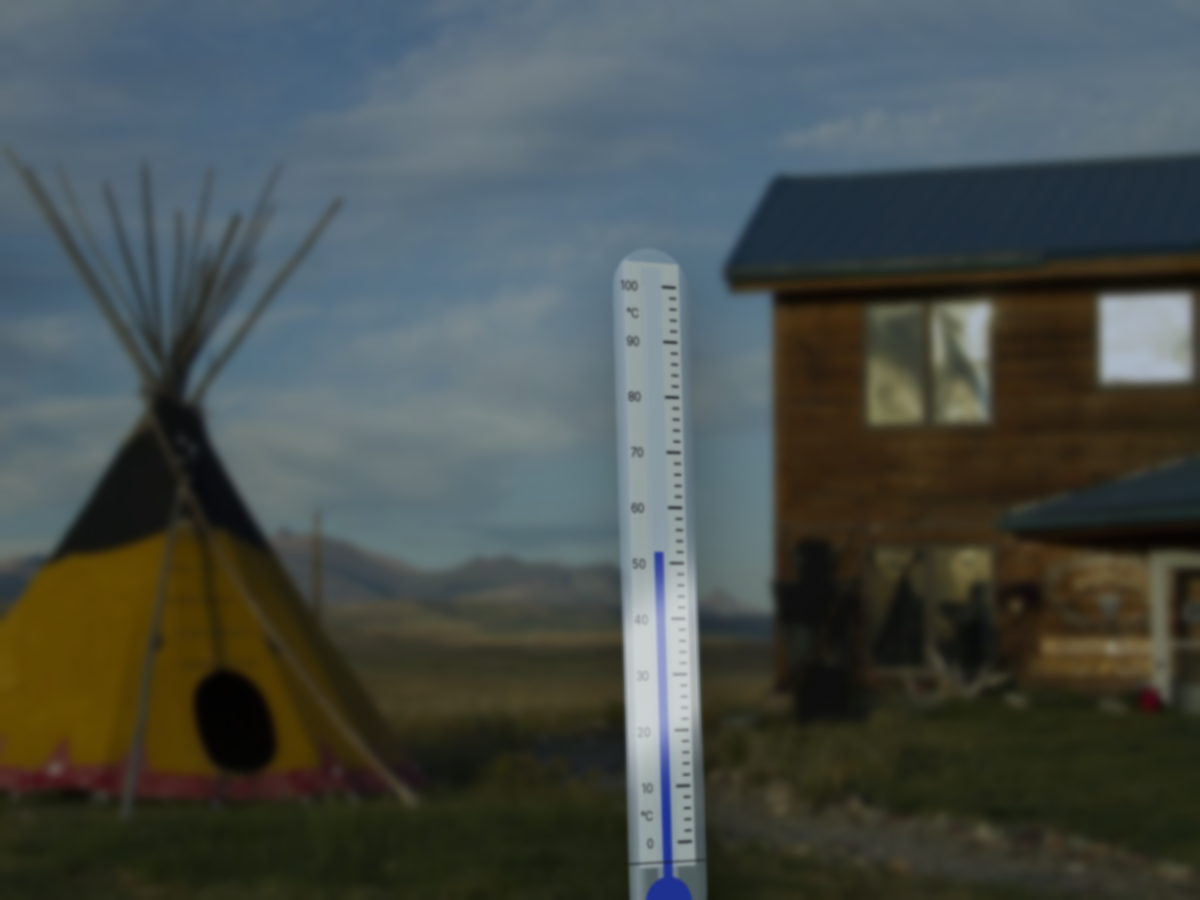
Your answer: 52 °C
